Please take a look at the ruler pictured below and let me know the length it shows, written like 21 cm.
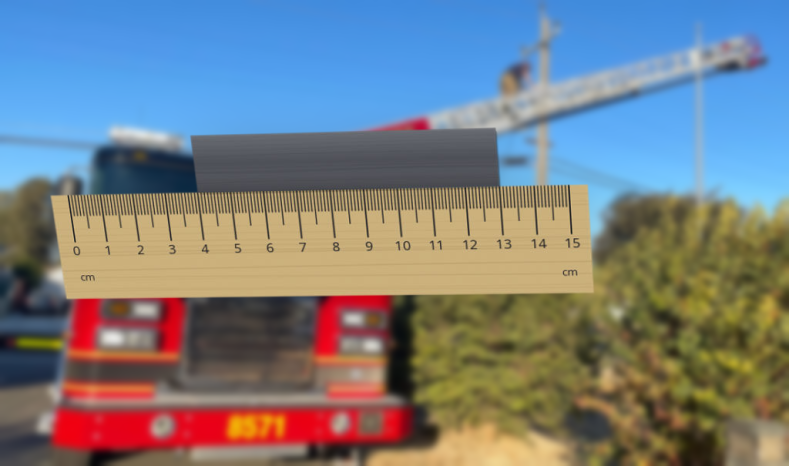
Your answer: 9 cm
